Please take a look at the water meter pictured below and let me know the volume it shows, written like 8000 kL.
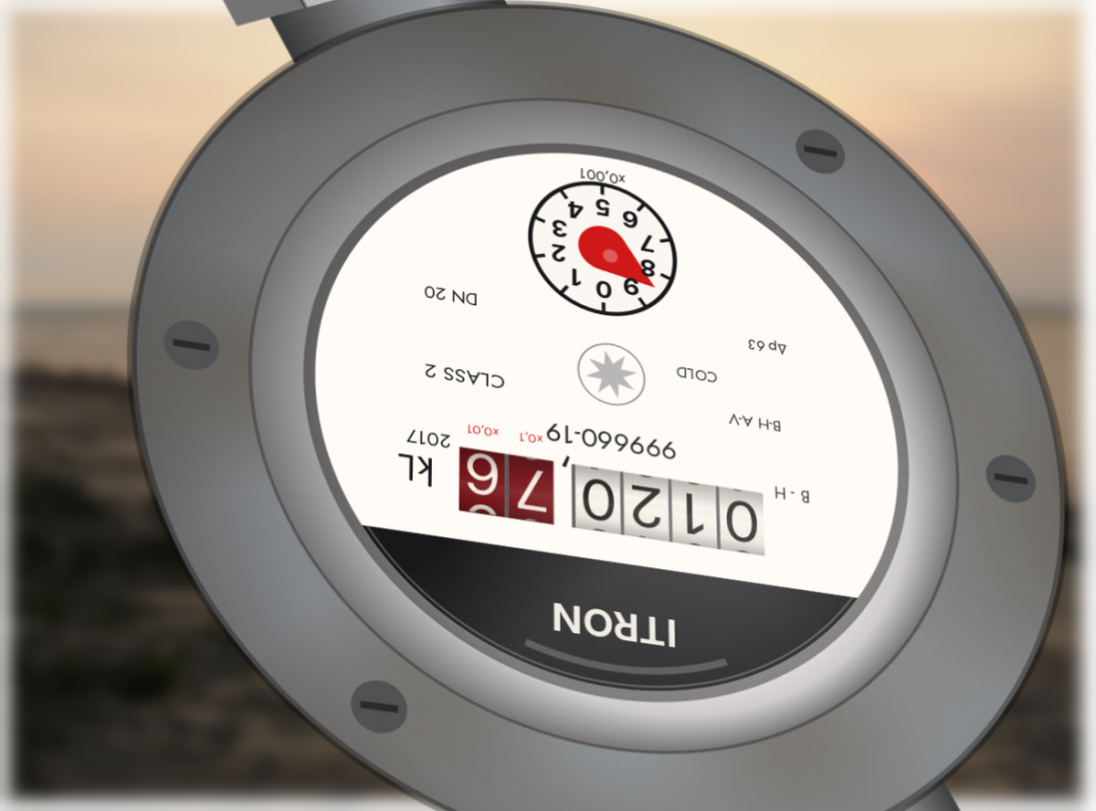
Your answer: 120.758 kL
